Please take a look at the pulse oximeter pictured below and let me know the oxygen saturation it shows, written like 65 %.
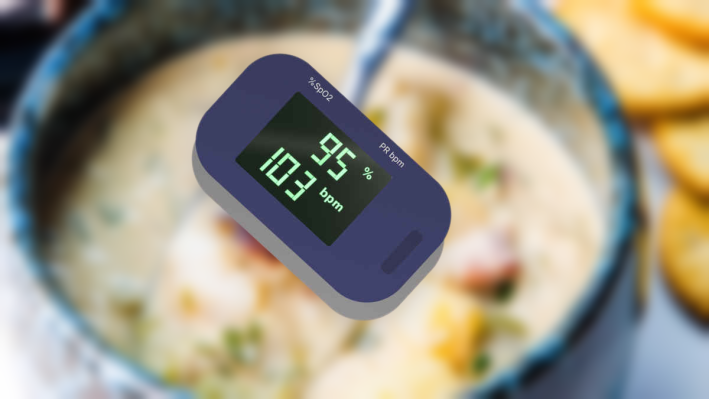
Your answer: 95 %
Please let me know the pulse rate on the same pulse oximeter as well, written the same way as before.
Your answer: 103 bpm
